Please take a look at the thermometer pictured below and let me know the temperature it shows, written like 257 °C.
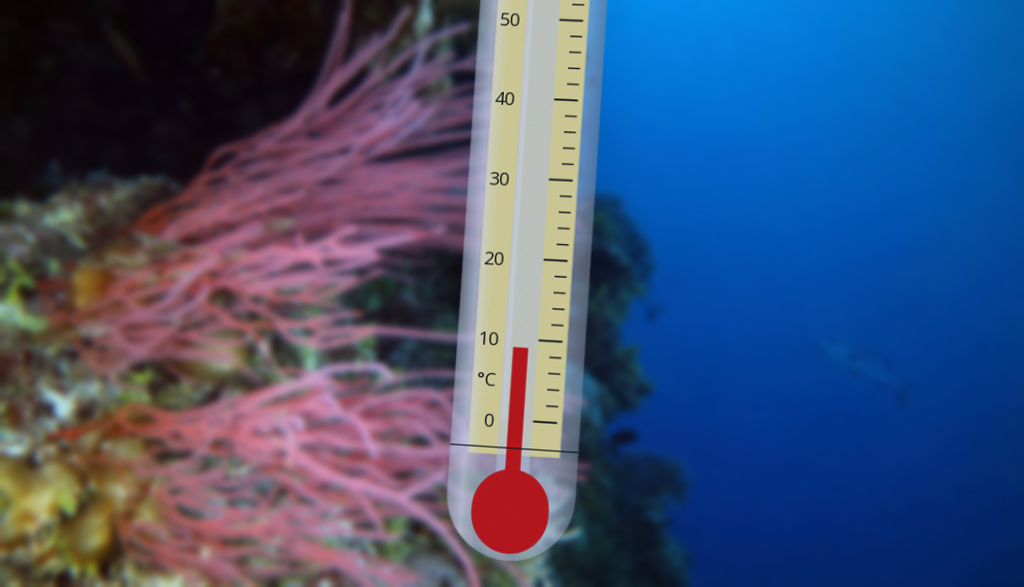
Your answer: 9 °C
